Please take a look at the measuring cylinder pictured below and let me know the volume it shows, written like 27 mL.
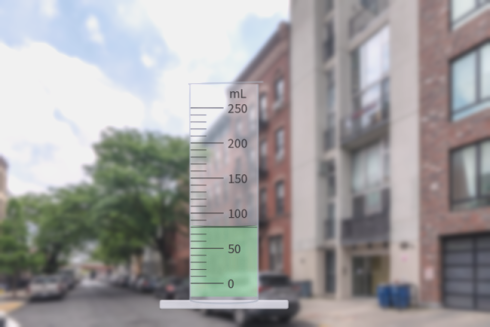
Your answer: 80 mL
